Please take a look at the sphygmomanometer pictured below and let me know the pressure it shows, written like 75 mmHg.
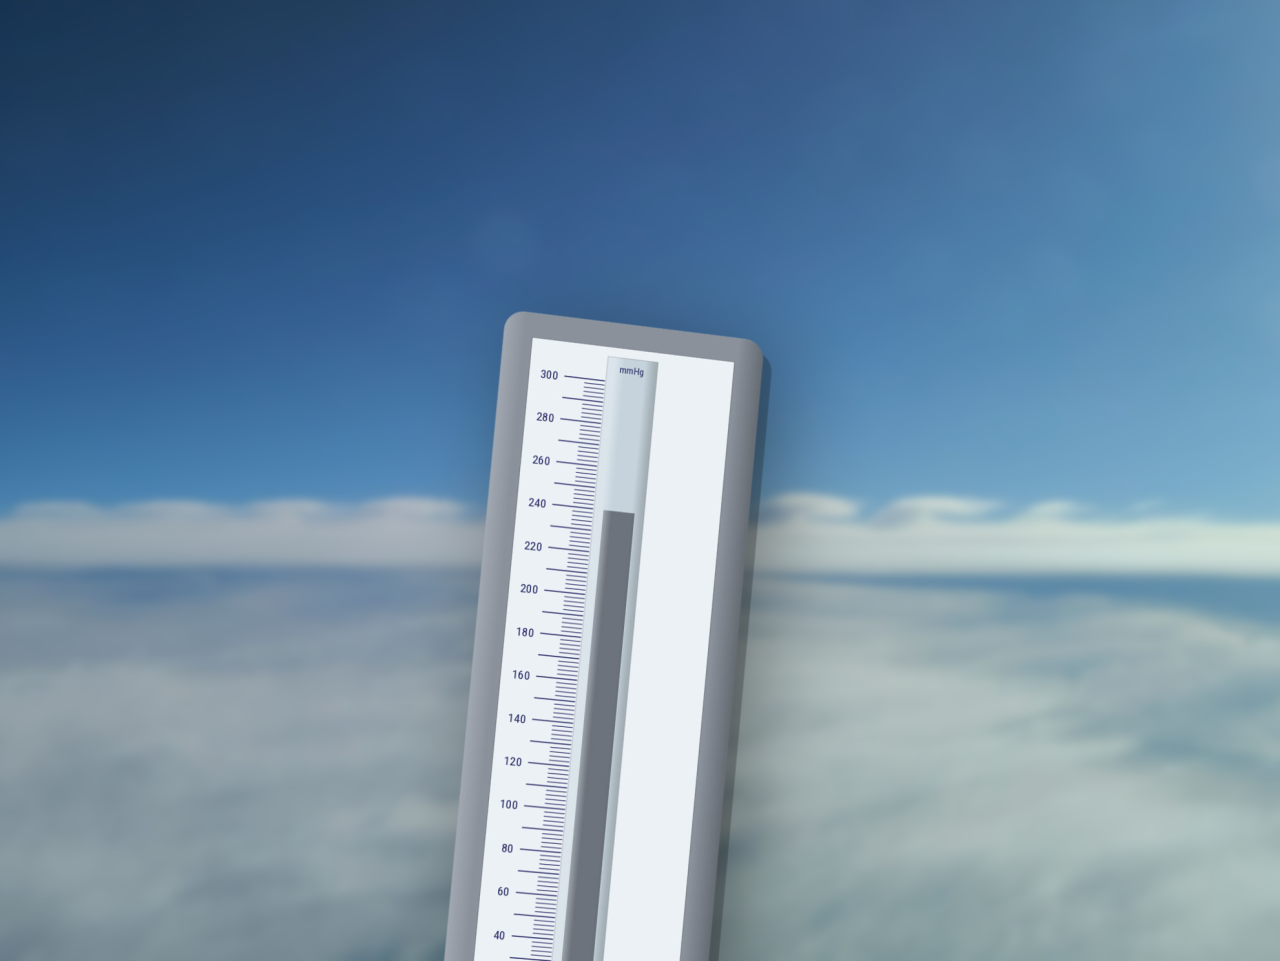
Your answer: 240 mmHg
